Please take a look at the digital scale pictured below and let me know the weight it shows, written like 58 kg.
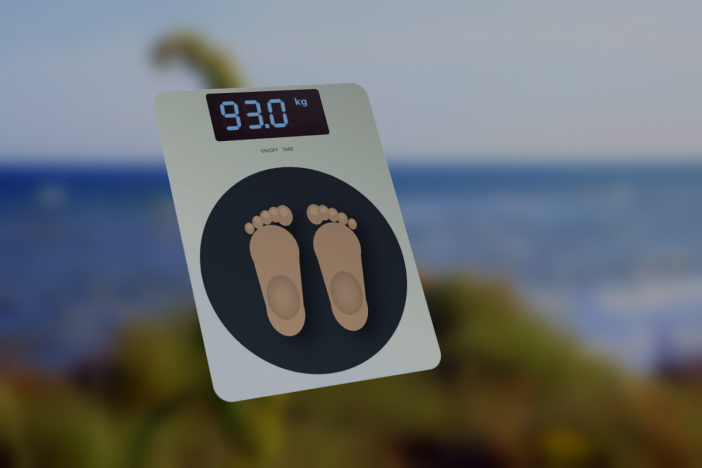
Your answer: 93.0 kg
